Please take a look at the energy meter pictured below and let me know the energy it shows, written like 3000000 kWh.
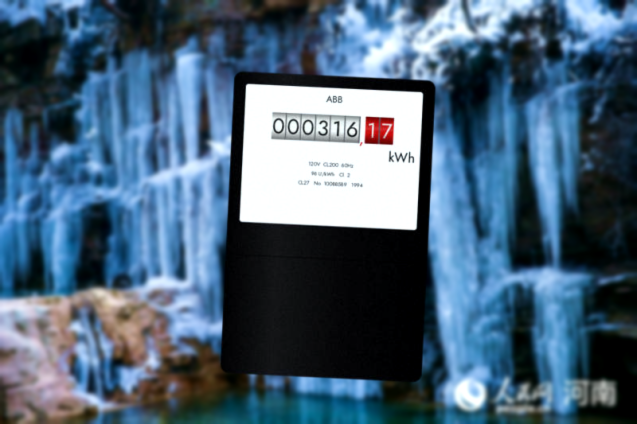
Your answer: 316.17 kWh
